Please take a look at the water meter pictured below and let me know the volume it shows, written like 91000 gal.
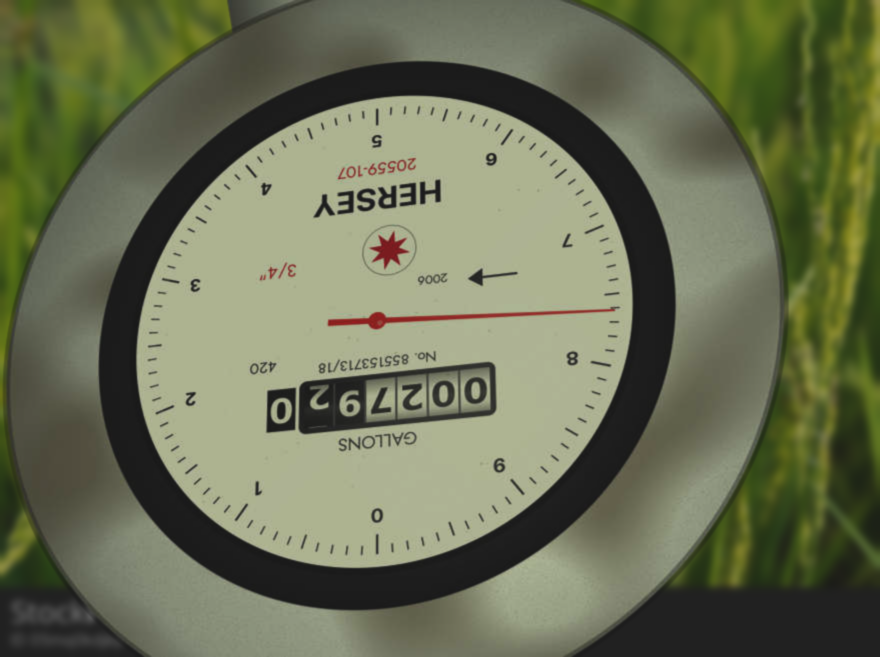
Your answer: 27917.6 gal
